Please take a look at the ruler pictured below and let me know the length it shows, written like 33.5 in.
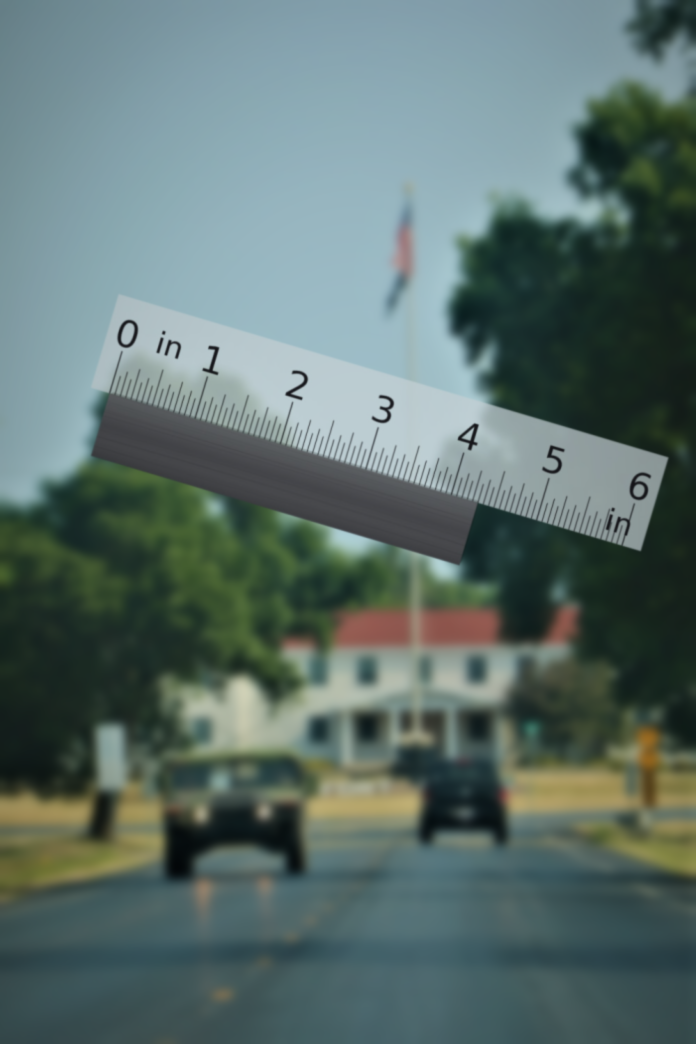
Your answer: 4.3125 in
